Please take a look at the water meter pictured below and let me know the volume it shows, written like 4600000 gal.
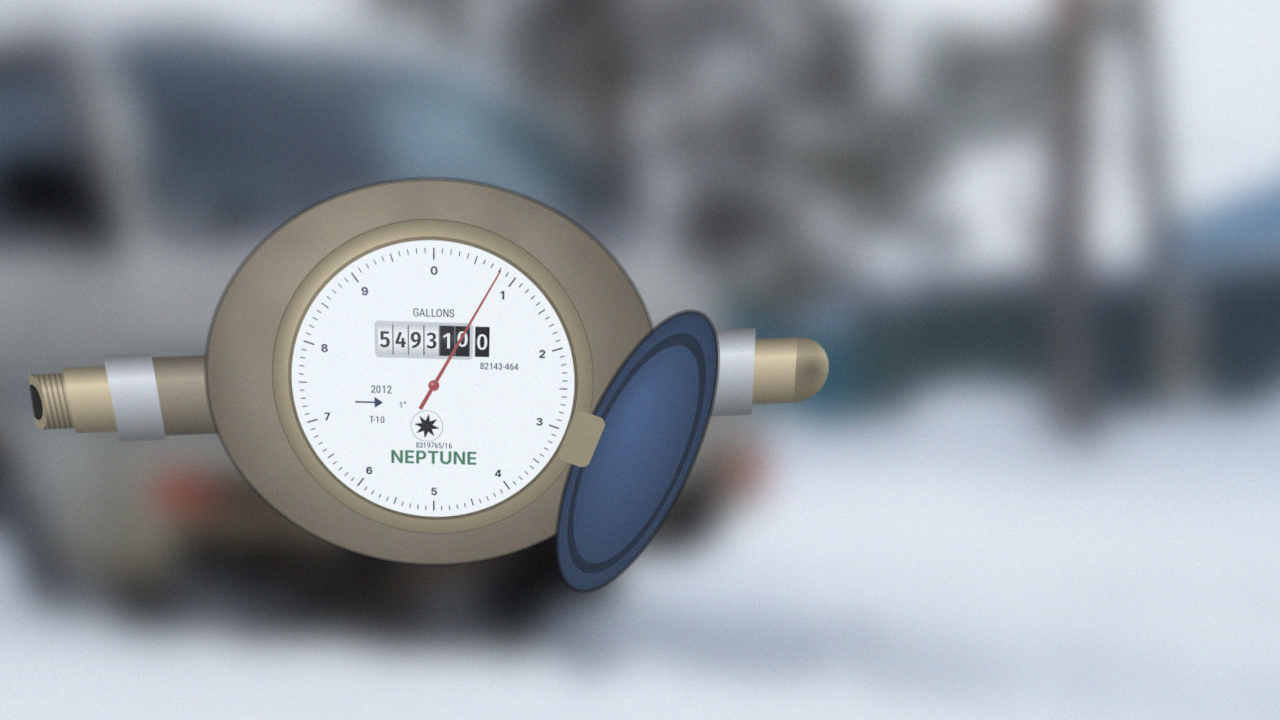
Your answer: 5493100.8 gal
